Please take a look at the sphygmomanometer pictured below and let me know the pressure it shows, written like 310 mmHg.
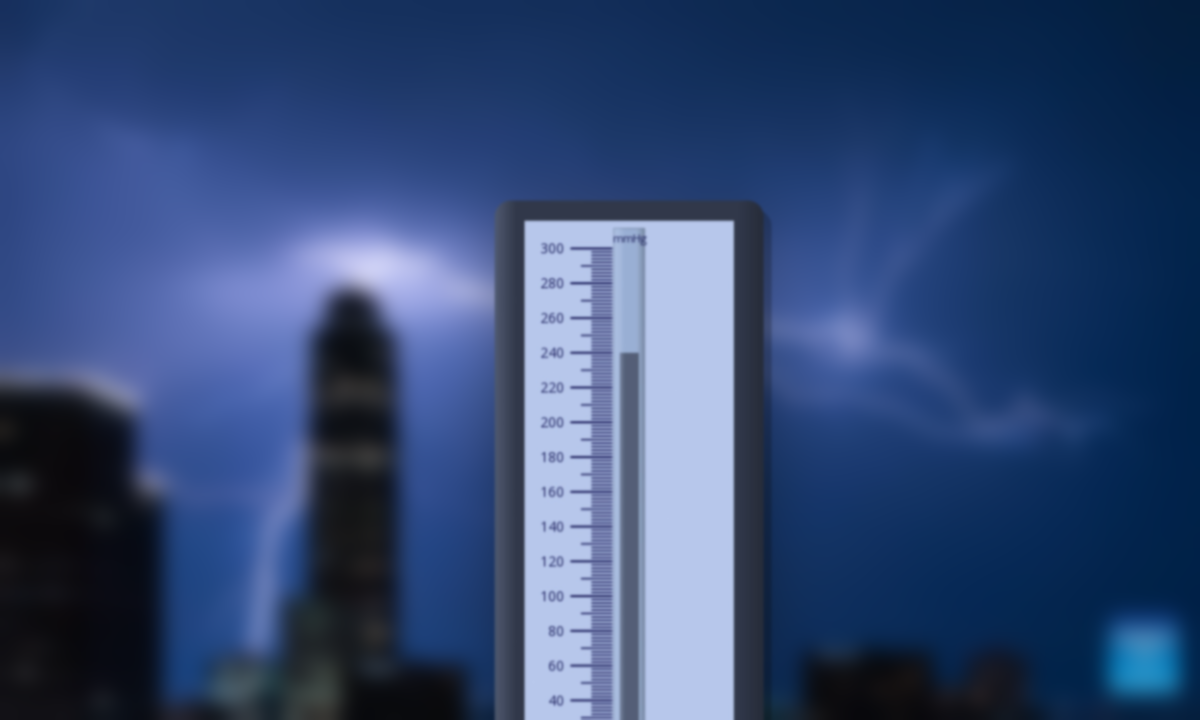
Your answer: 240 mmHg
